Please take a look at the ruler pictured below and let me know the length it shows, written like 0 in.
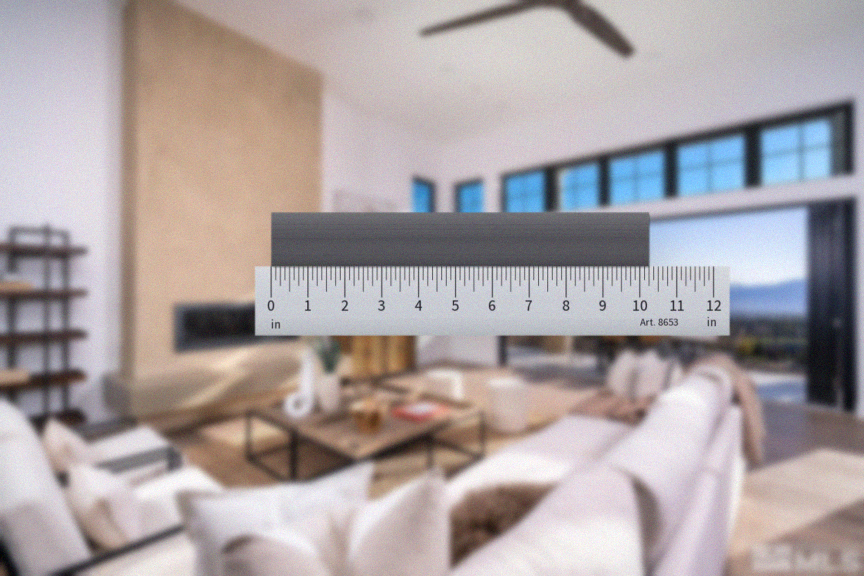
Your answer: 10.25 in
